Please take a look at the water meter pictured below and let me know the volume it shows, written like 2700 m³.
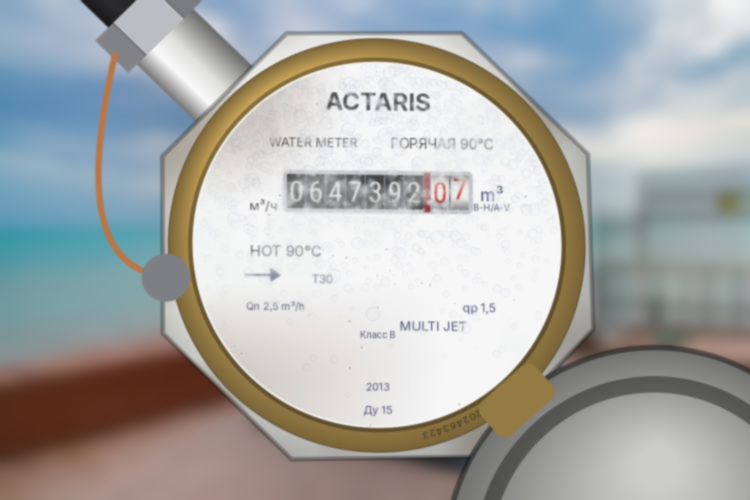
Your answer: 647392.07 m³
